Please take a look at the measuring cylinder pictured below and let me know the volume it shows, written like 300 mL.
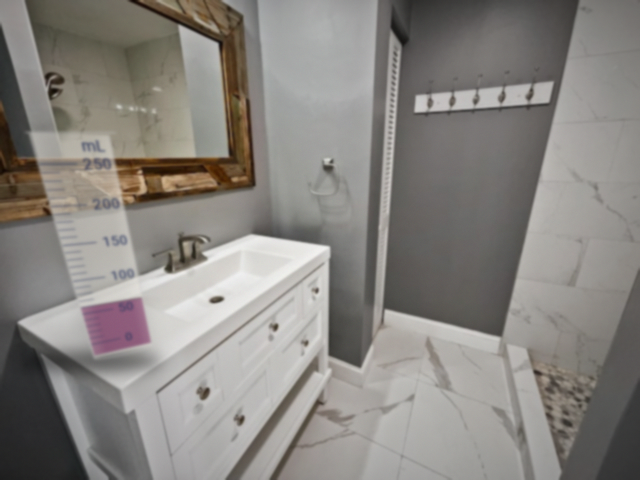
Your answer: 60 mL
